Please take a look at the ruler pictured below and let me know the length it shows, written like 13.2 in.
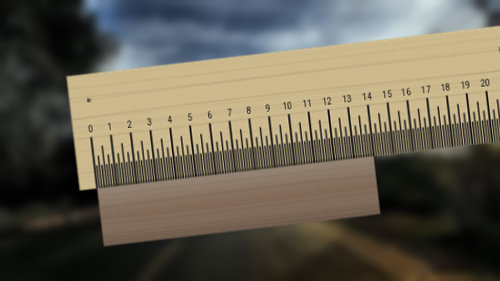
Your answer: 14 in
